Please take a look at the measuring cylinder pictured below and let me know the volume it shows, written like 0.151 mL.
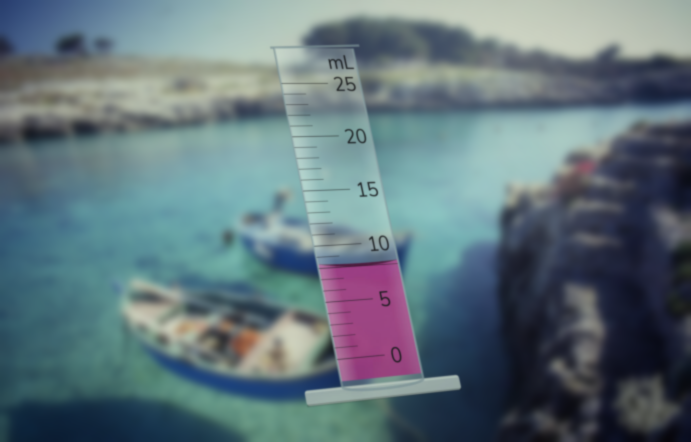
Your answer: 8 mL
